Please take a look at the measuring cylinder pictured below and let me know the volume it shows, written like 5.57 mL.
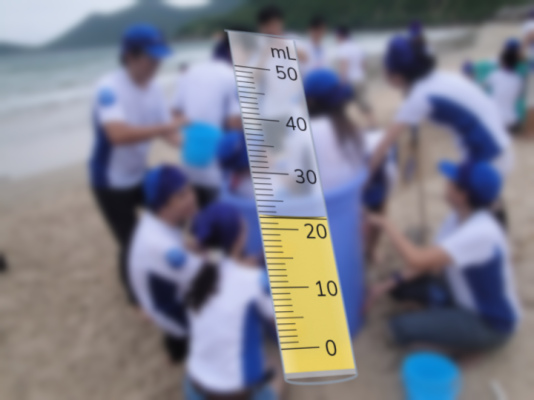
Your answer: 22 mL
